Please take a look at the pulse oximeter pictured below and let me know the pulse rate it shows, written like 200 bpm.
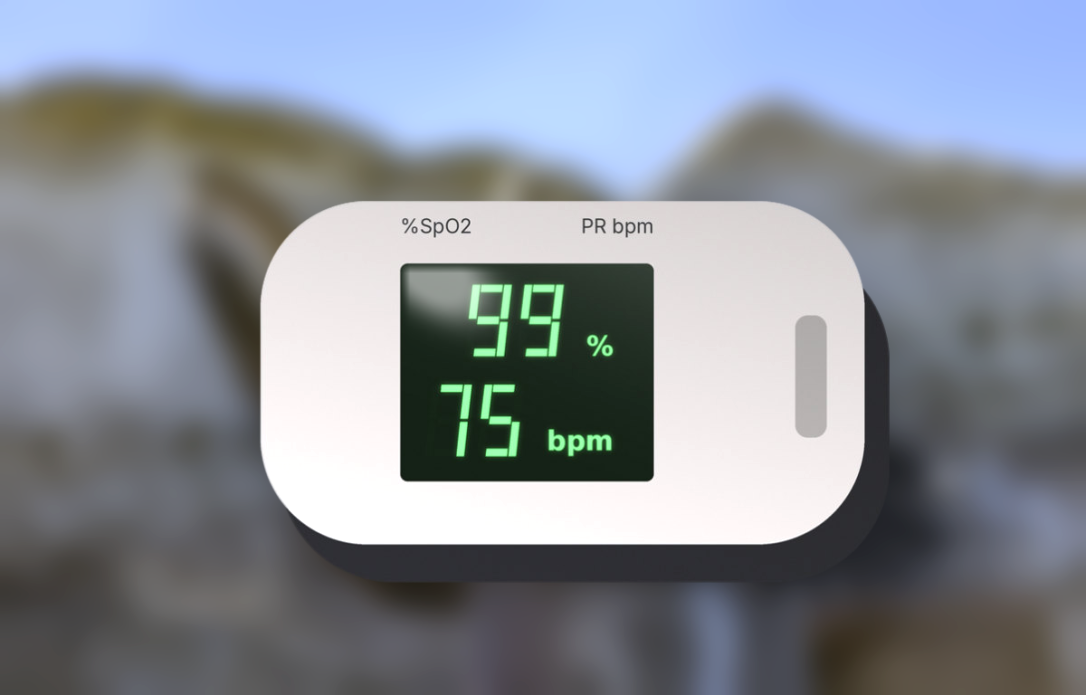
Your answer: 75 bpm
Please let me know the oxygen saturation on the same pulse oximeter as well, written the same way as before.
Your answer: 99 %
